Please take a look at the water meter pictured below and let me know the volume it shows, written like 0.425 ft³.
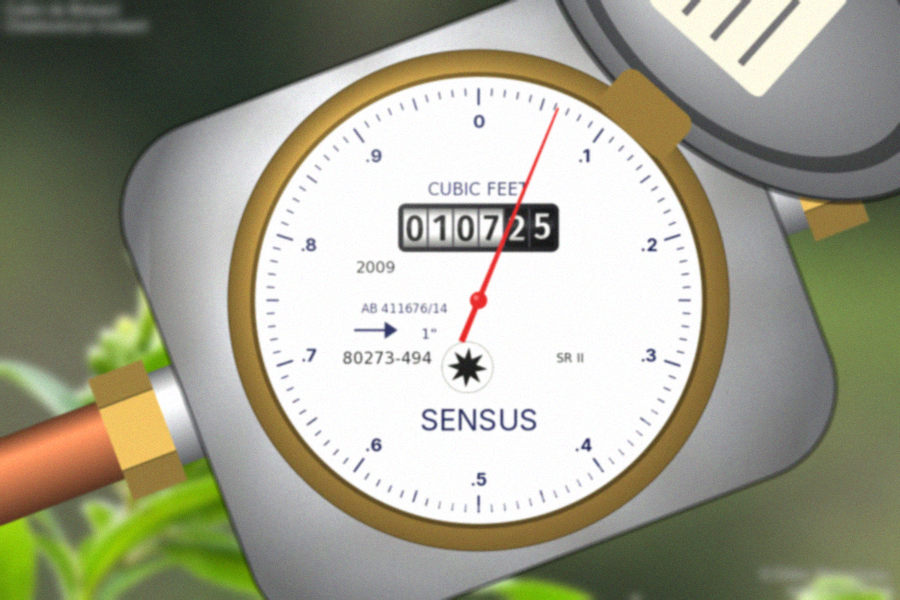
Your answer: 10725.06 ft³
